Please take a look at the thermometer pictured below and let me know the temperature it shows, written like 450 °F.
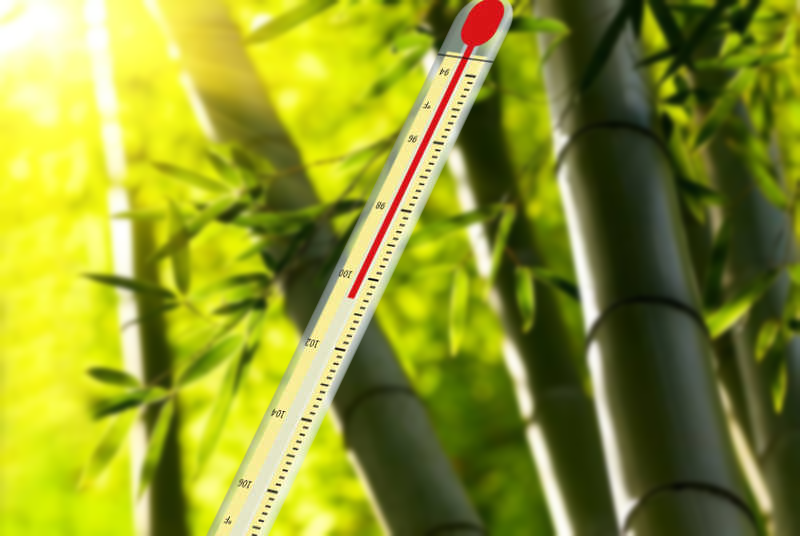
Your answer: 100.6 °F
